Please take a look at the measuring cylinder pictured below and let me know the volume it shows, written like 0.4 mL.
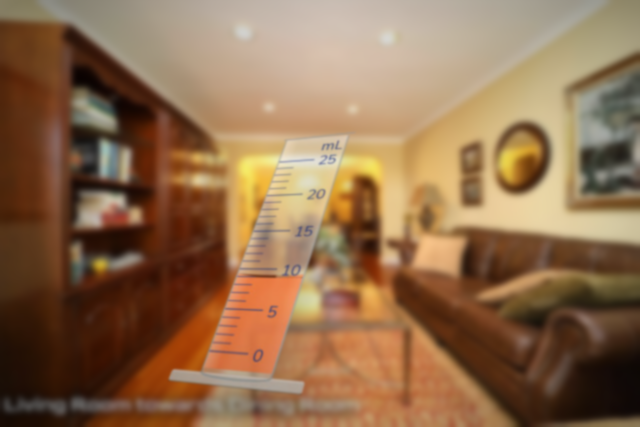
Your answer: 9 mL
